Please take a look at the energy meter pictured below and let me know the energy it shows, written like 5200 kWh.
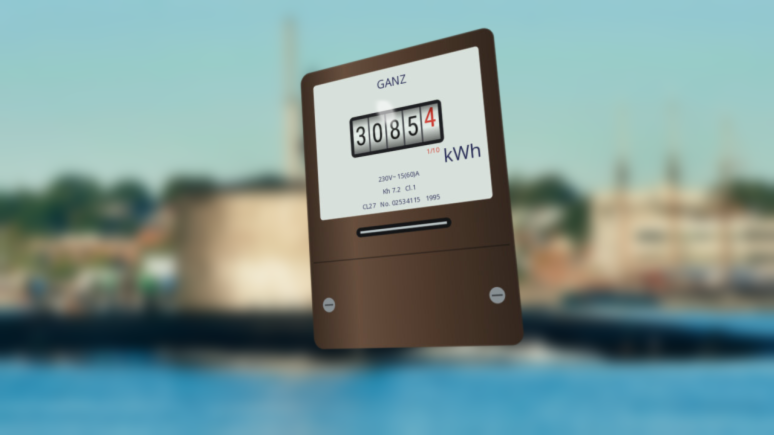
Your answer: 3085.4 kWh
